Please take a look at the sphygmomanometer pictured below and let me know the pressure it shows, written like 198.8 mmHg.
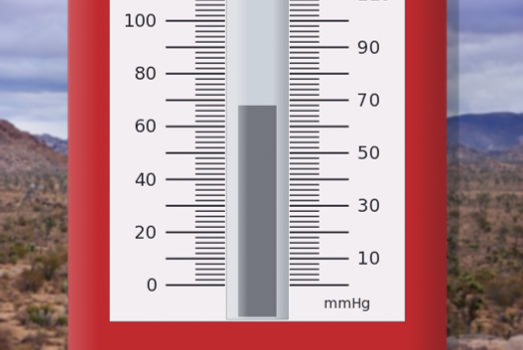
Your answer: 68 mmHg
